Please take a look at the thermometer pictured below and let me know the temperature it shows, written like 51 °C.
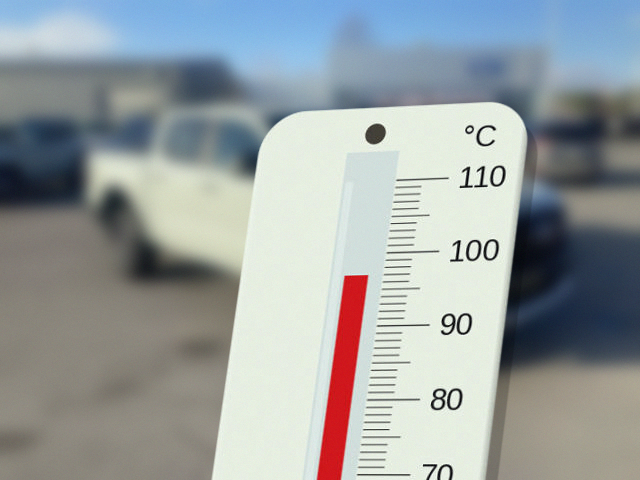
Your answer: 97 °C
